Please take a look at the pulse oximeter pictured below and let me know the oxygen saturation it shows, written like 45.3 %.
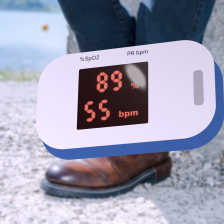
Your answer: 89 %
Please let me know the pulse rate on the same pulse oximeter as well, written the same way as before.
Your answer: 55 bpm
